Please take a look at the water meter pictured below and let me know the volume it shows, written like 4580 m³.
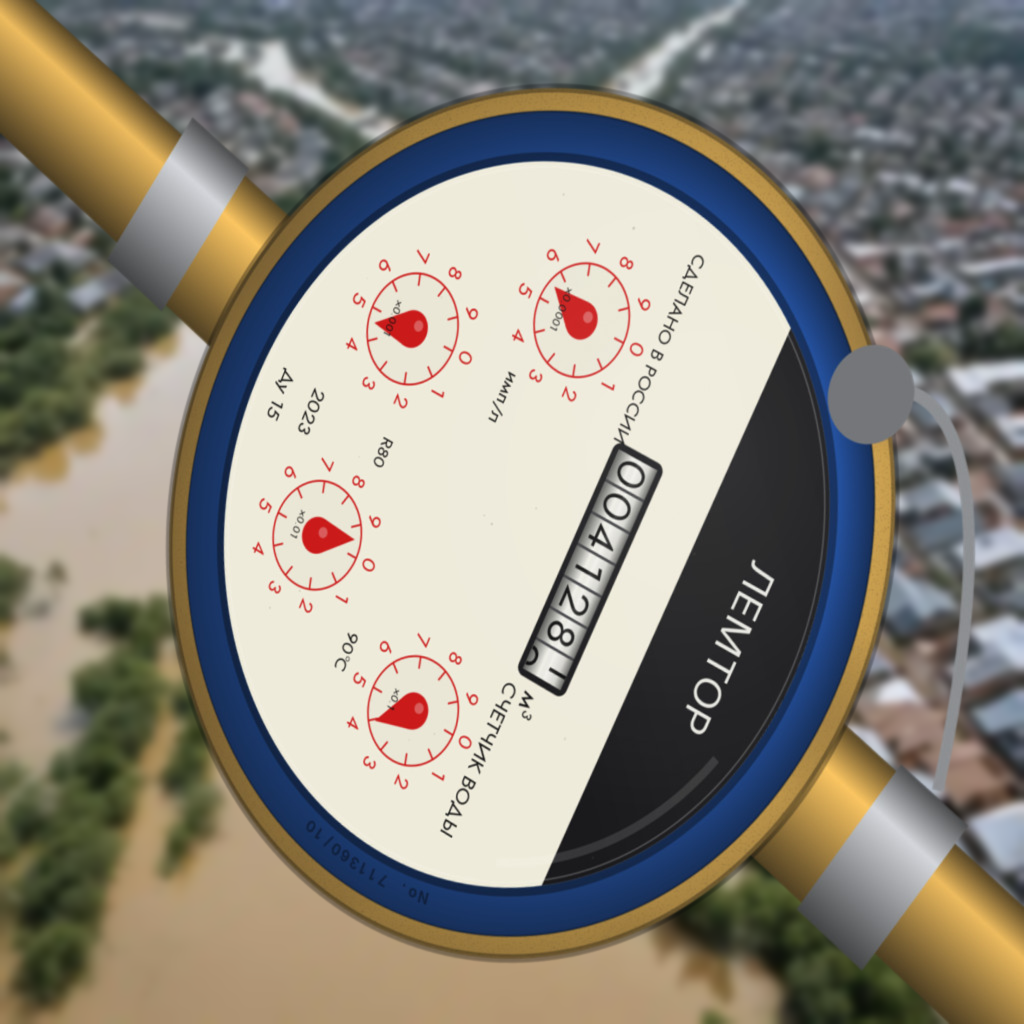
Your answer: 41281.3945 m³
